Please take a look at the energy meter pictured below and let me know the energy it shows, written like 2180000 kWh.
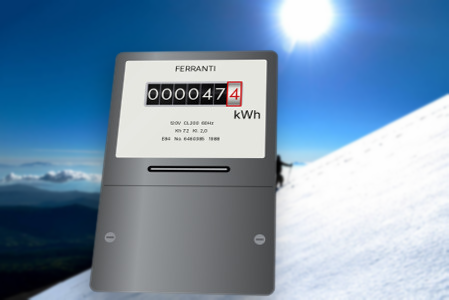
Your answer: 47.4 kWh
